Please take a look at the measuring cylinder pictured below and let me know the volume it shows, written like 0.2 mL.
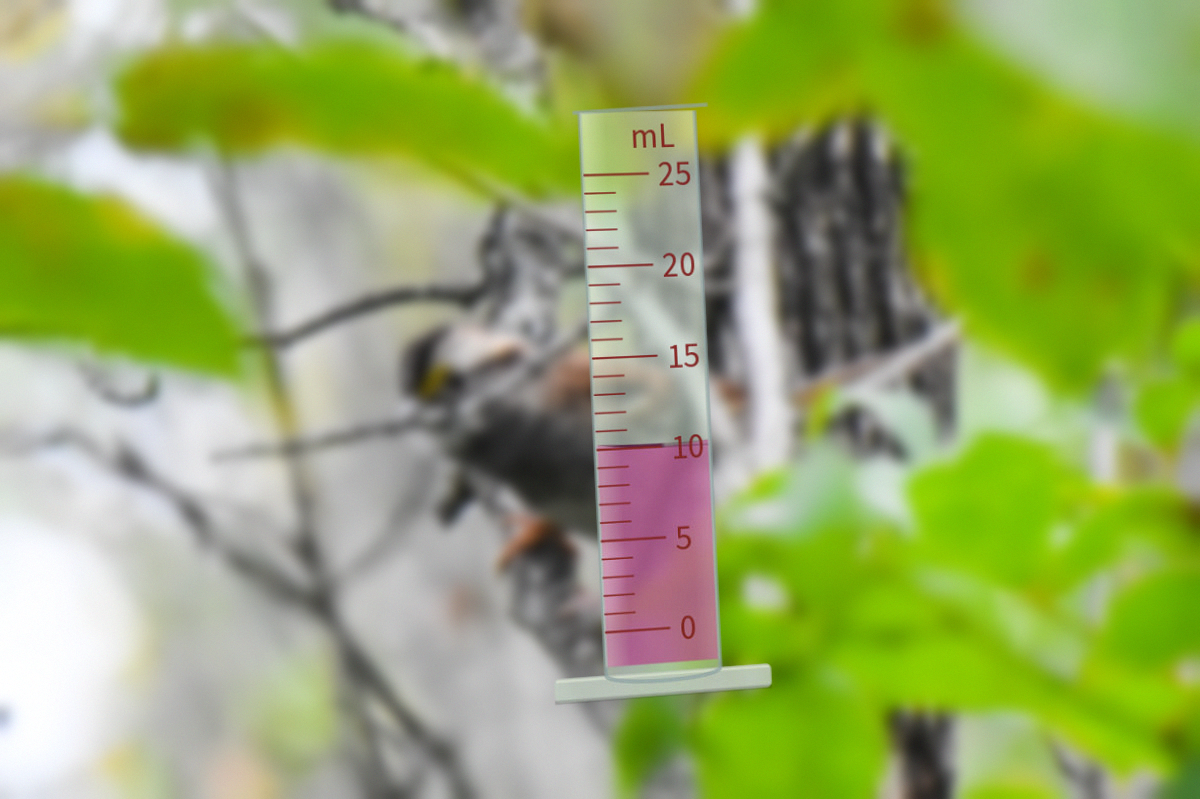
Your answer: 10 mL
